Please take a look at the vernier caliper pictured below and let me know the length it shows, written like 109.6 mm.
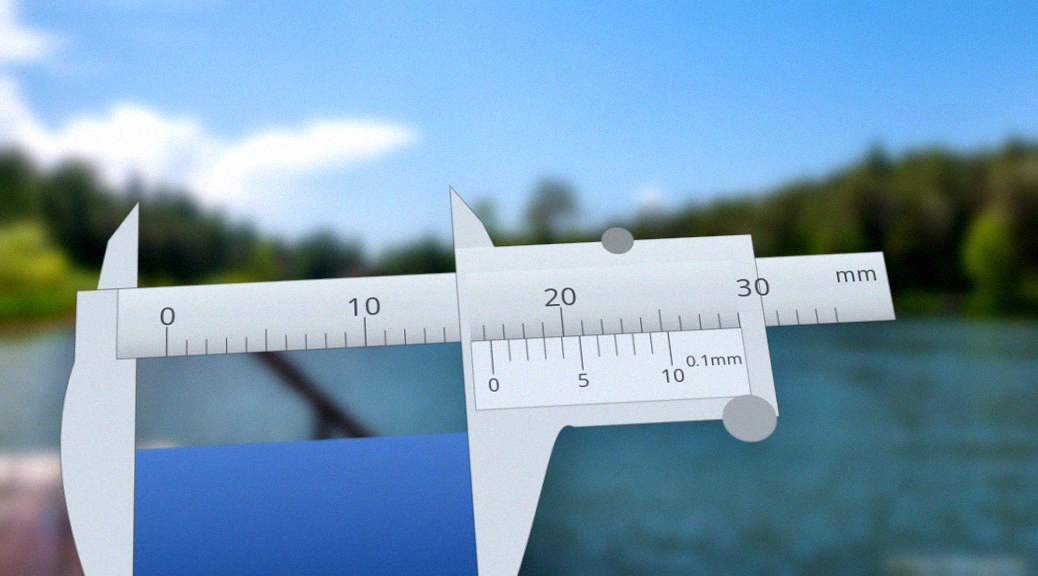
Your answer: 16.3 mm
